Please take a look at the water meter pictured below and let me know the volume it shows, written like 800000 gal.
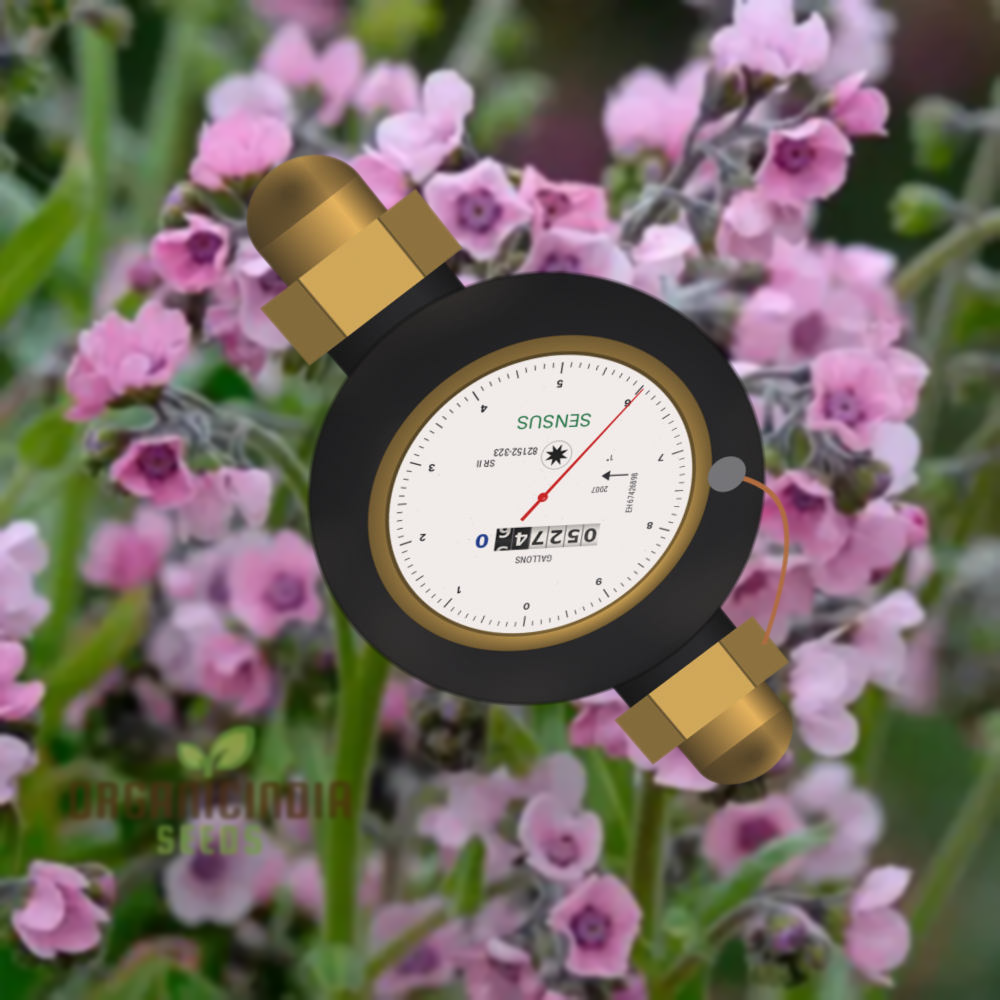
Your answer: 527456.0 gal
